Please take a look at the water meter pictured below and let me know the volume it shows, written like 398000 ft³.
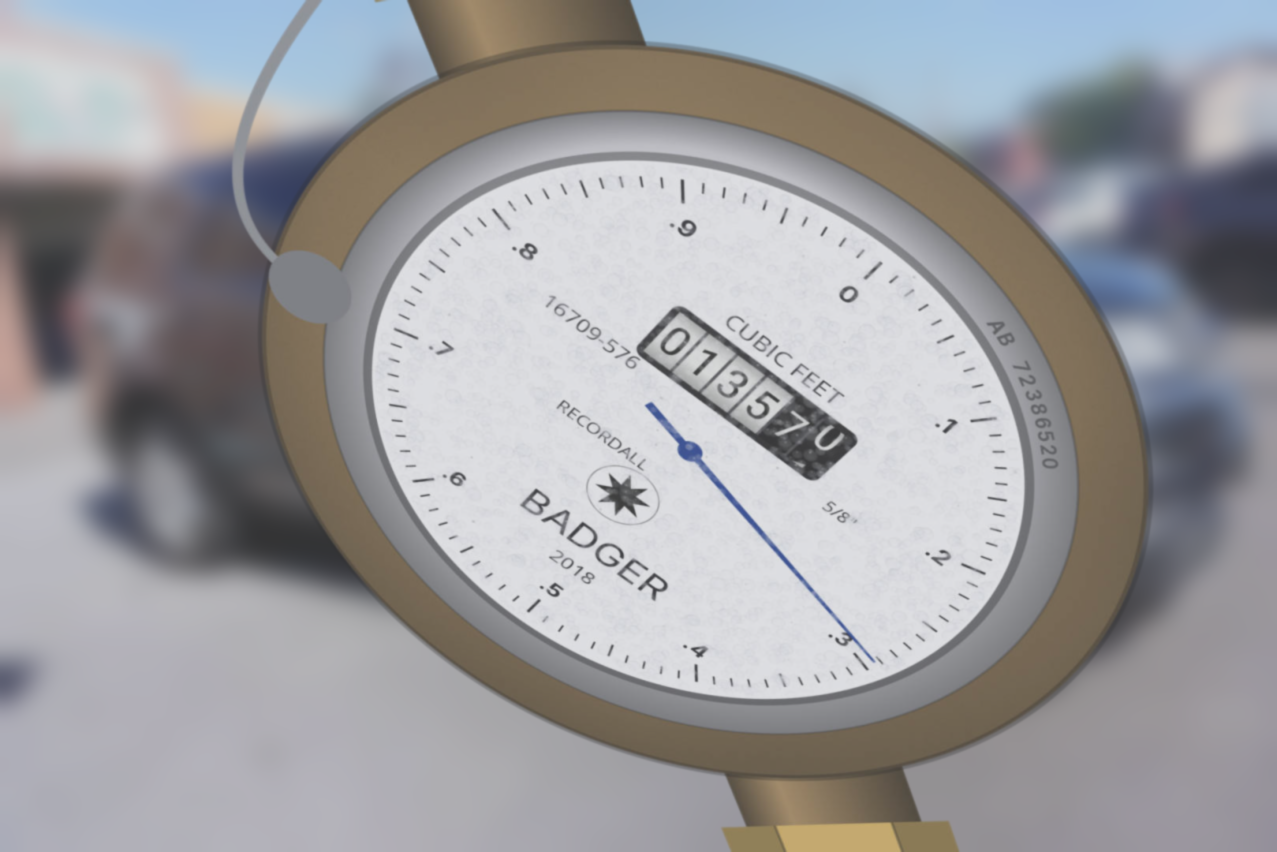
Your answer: 13570.29 ft³
